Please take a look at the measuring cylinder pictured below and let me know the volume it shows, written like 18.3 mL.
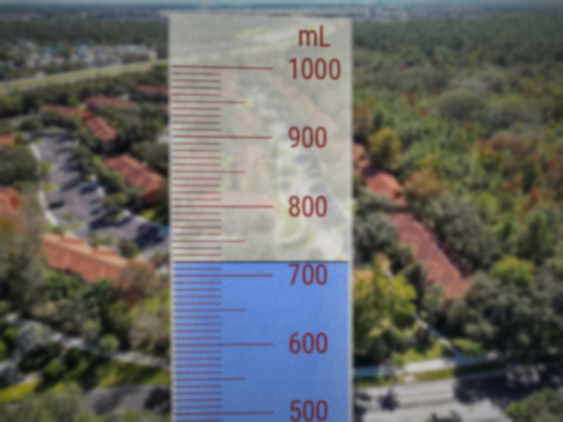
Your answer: 720 mL
